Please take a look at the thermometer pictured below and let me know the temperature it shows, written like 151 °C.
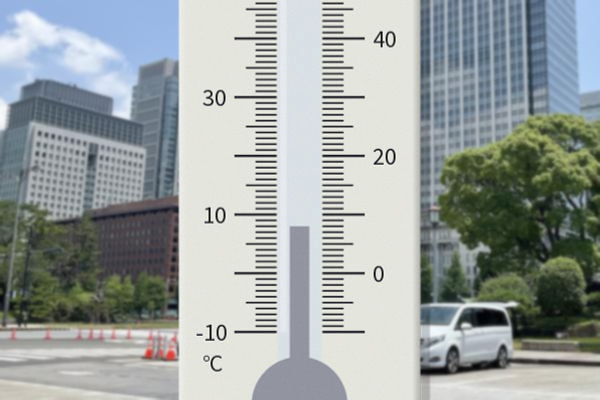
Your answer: 8 °C
